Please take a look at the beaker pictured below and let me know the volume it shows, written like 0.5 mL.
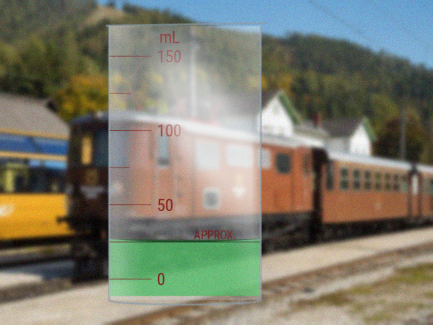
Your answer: 25 mL
